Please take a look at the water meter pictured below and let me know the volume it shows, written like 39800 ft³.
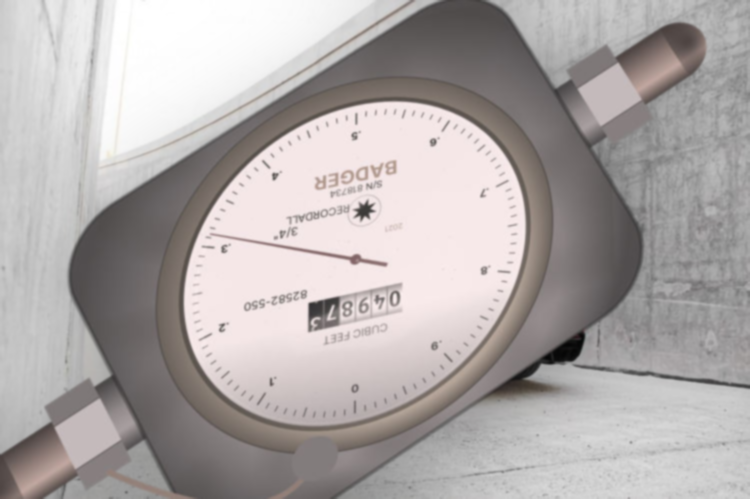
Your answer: 49873.31 ft³
